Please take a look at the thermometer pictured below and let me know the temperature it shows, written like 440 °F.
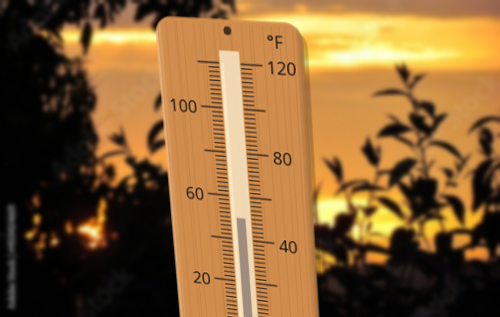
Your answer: 50 °F
